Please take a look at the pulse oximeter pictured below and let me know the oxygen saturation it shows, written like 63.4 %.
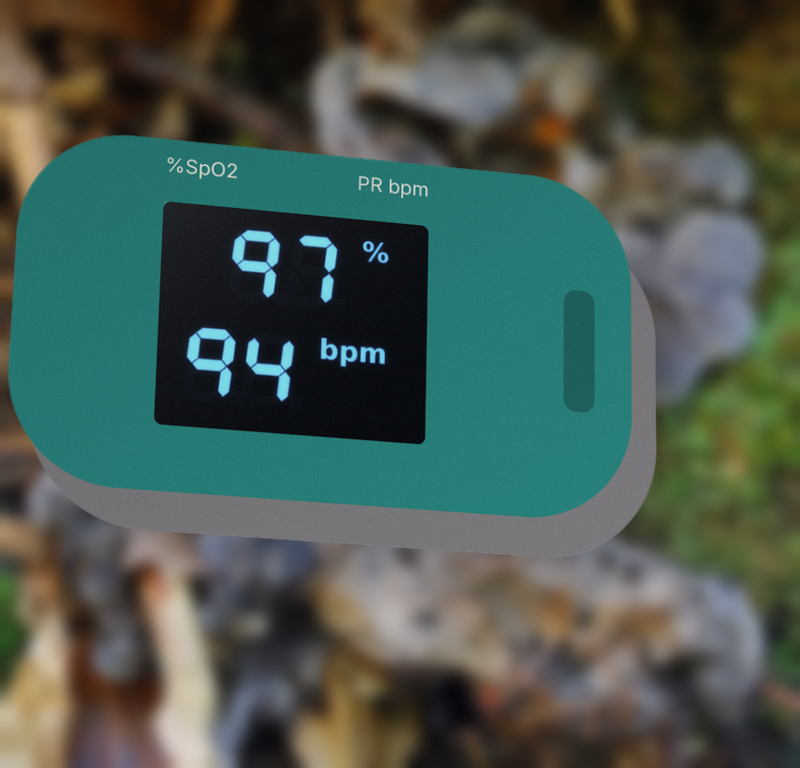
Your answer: 97 %
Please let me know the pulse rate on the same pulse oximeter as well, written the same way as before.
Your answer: 94 bpm
